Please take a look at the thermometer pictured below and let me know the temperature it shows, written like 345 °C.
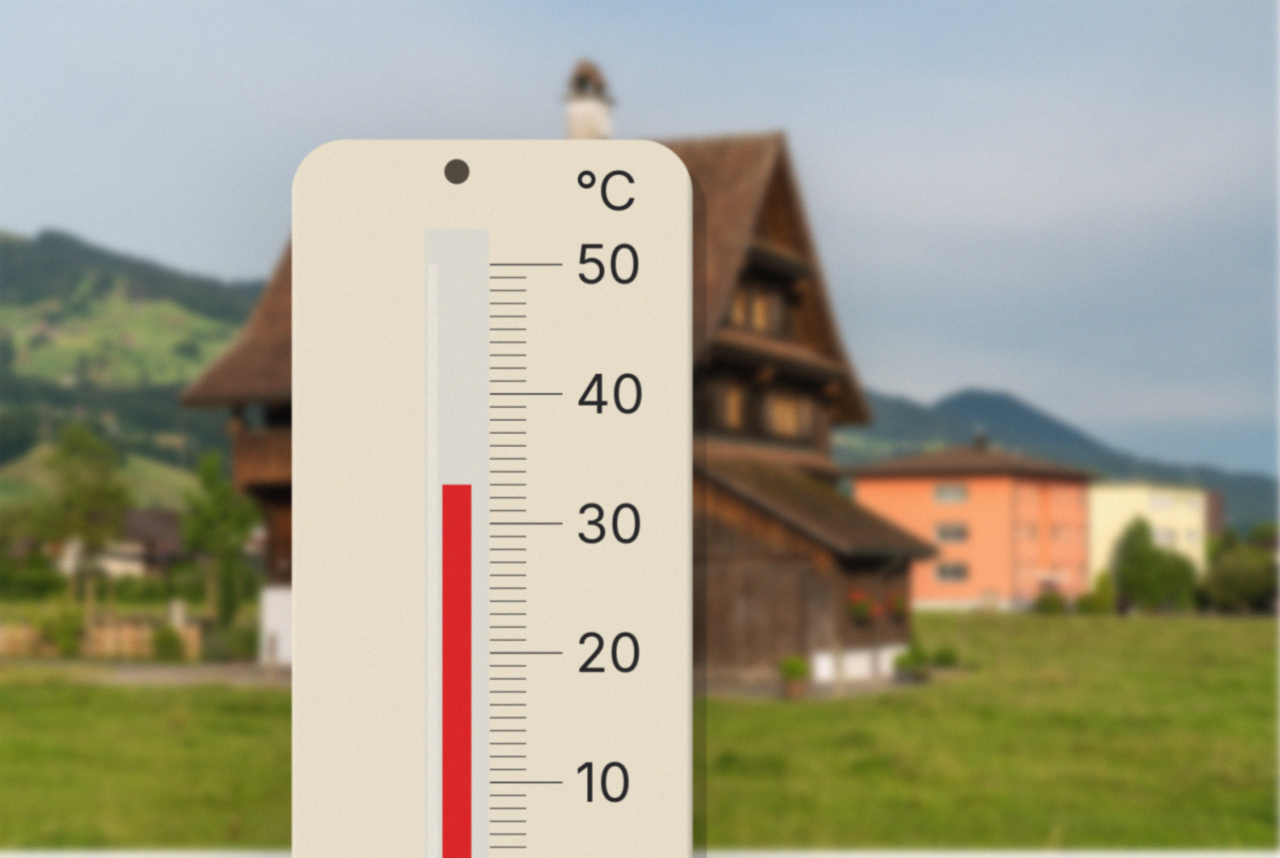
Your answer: 33 °C
